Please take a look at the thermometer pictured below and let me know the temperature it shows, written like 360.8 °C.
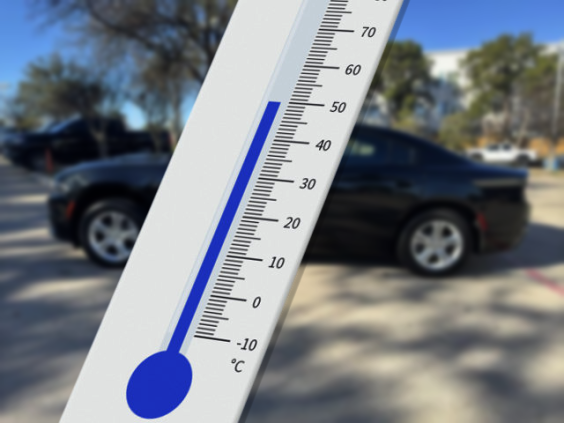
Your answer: 50 °C
